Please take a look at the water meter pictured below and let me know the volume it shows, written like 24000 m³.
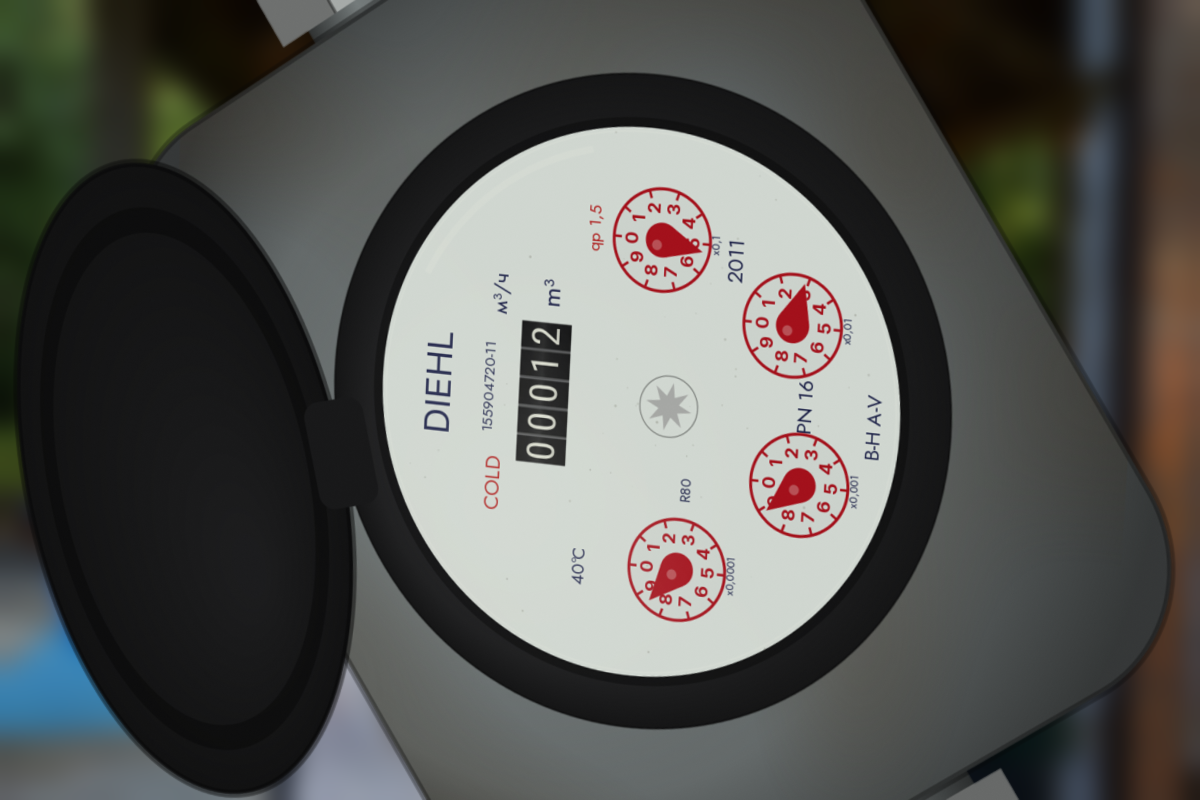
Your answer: 12.5288 m³
